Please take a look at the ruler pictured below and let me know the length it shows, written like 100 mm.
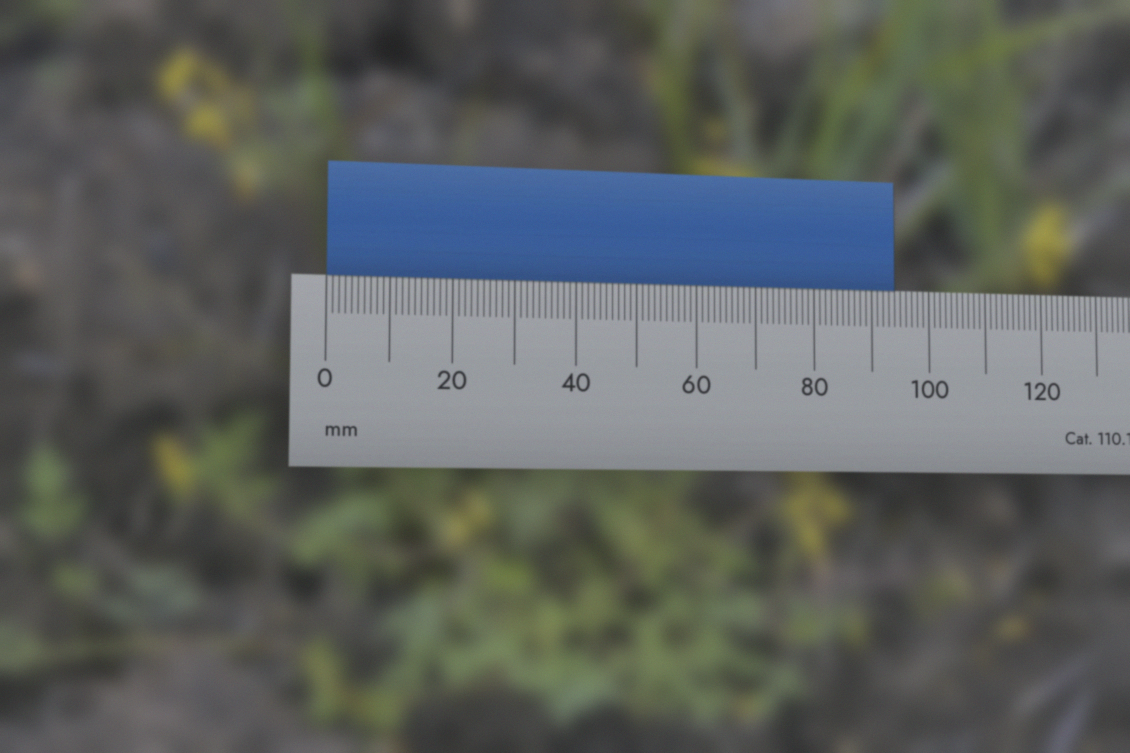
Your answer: 94 mm
